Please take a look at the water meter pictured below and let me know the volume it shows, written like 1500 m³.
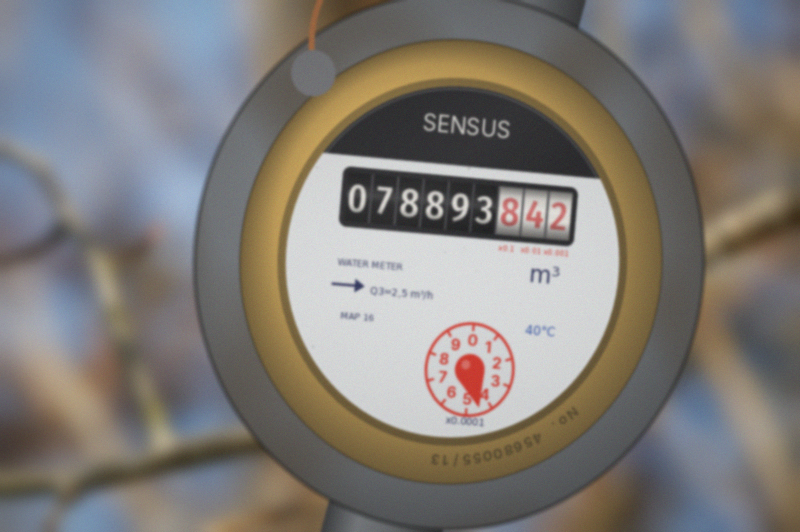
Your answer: 78893.8424 m³
